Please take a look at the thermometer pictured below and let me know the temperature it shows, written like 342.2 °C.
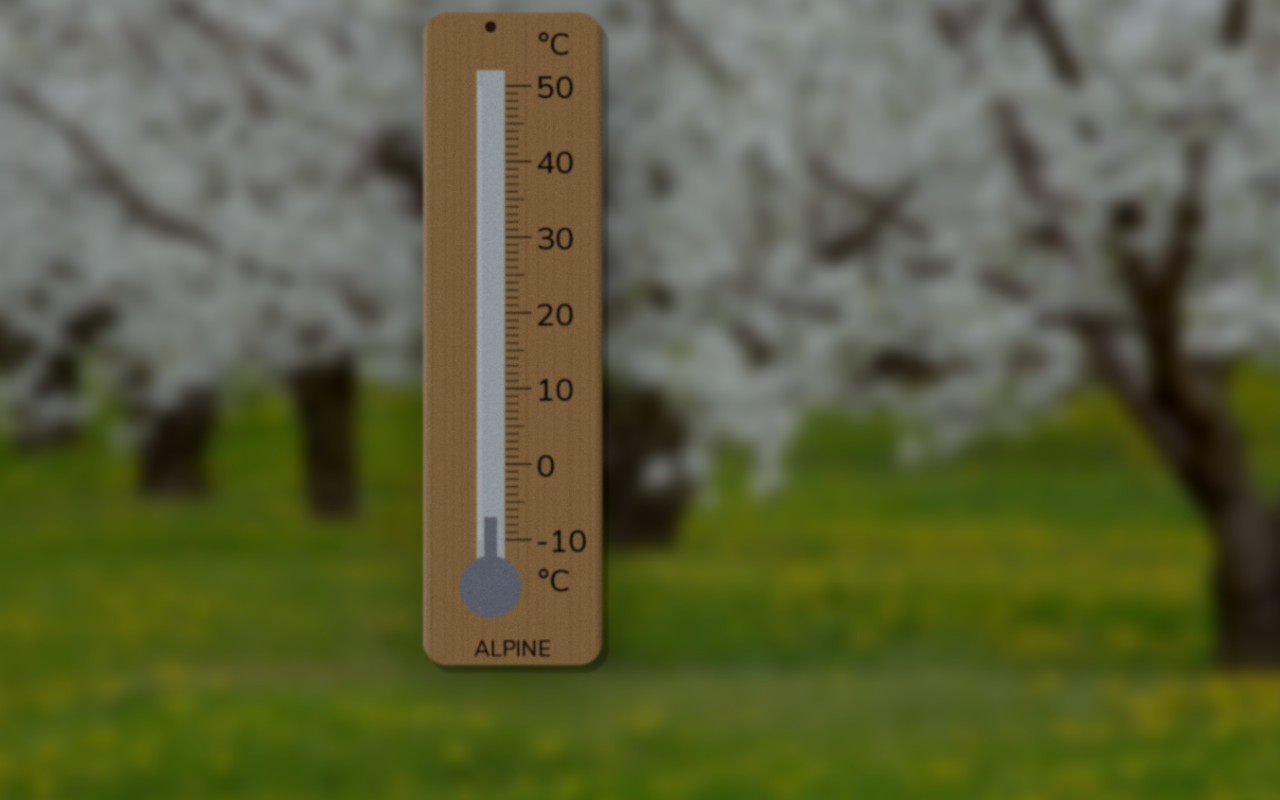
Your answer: -7 °C
